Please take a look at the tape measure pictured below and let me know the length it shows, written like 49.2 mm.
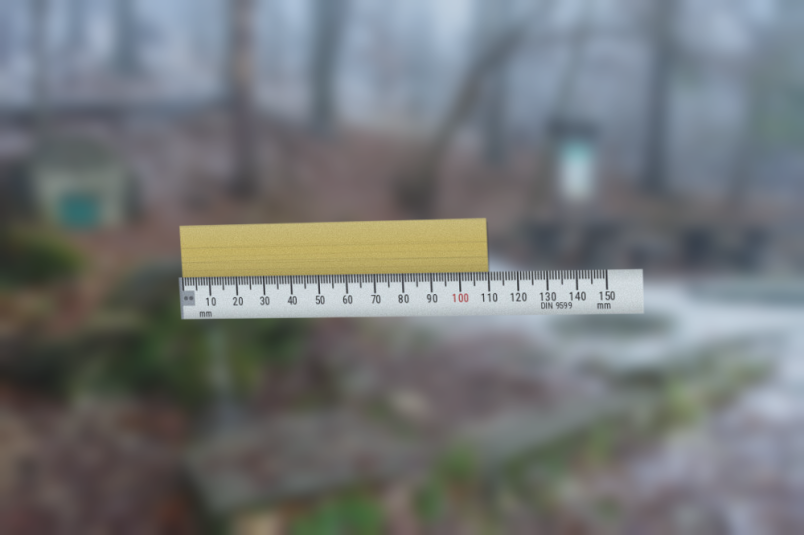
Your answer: 110 mm
